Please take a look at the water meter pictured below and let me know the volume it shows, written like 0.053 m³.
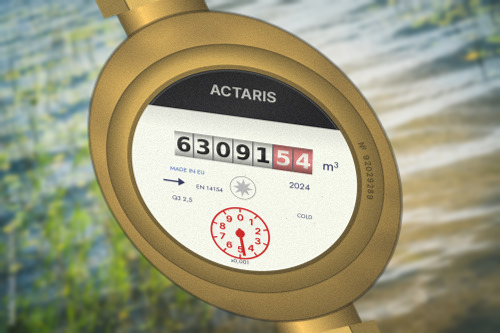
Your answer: 63091.544 m³
